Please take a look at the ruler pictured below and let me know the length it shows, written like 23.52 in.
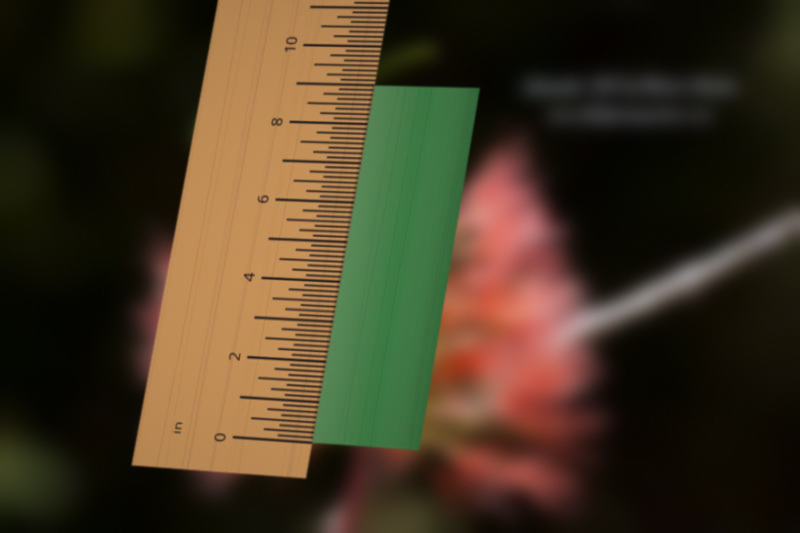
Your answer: 9 in
